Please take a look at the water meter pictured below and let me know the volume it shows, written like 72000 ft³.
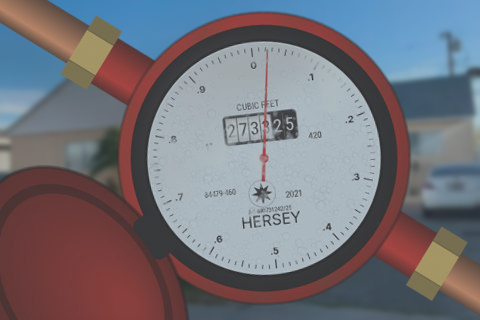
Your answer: 273325.02 ft³
